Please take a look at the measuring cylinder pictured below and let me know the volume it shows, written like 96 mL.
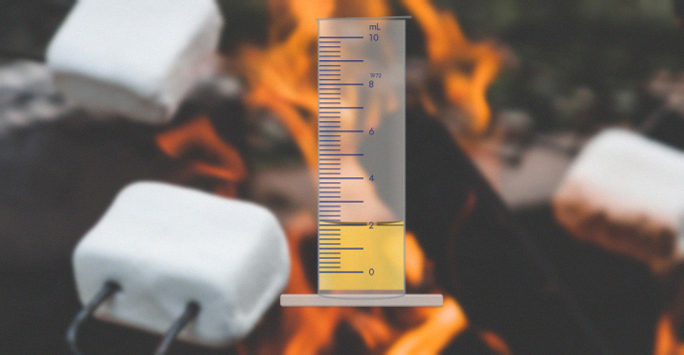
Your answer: 2 mL
